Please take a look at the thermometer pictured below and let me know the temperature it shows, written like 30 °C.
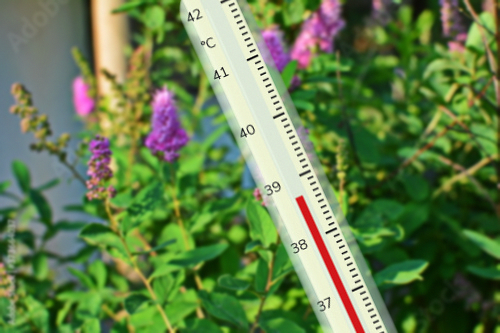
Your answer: 38.7 °C
